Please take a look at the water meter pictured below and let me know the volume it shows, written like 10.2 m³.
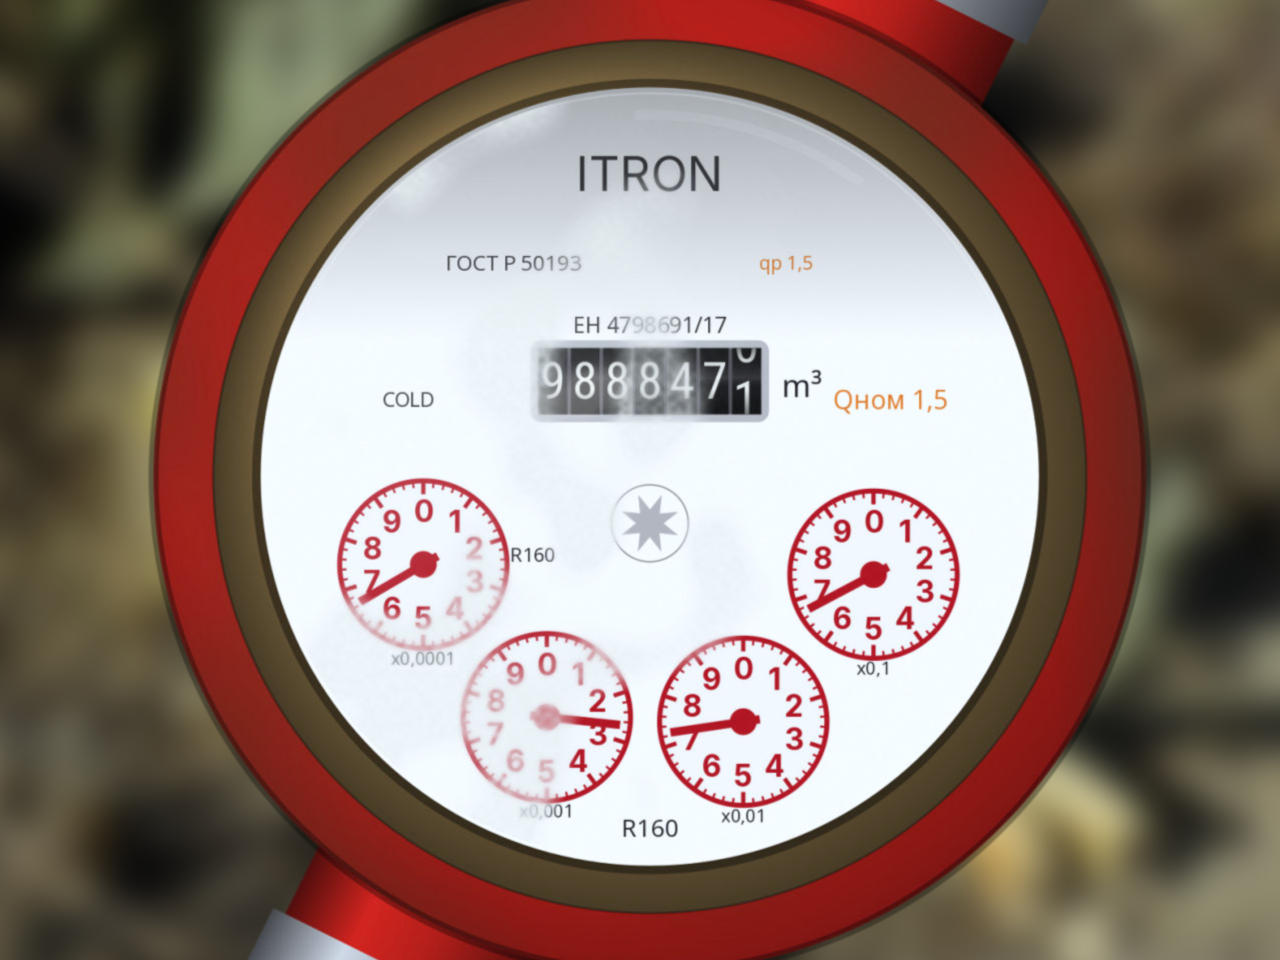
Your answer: 9888470.6726 m³
